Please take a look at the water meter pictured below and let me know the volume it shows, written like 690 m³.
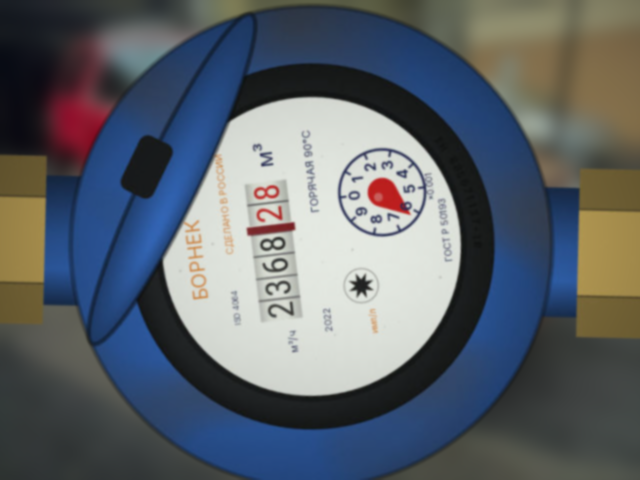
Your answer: 2368.286 m³
